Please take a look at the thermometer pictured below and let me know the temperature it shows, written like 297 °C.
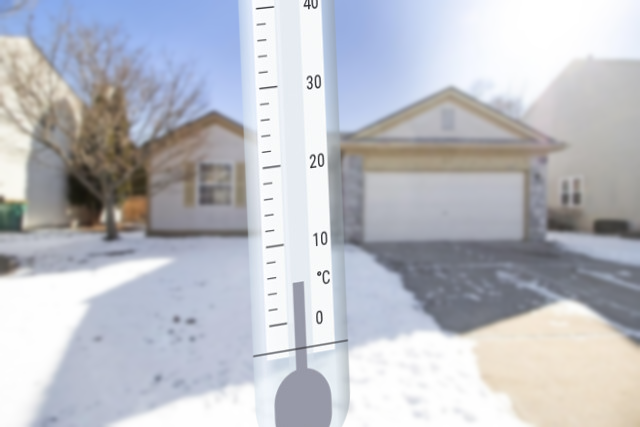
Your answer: 5 °C
